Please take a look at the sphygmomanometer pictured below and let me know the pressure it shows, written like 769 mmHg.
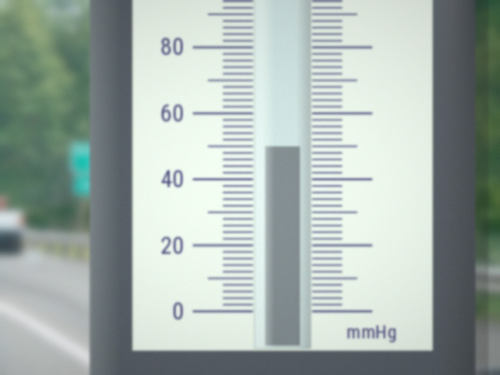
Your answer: 50 mmHg
